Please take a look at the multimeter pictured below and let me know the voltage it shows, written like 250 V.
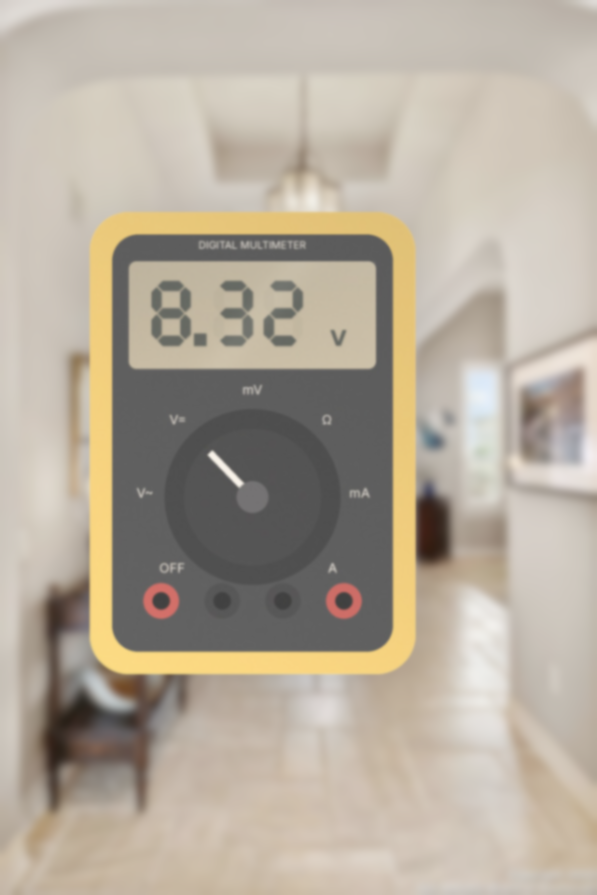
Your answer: 8.32 V
